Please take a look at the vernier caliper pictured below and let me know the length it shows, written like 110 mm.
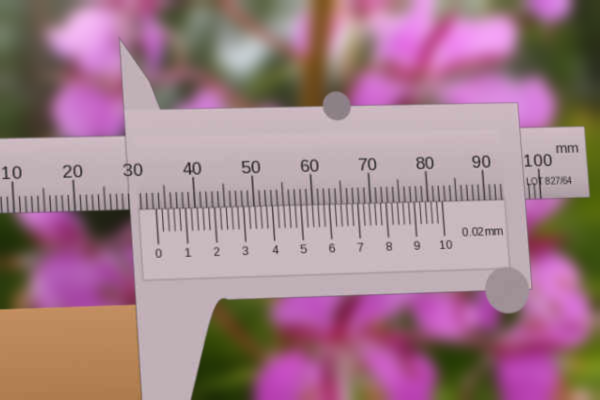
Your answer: 33.5 mm
